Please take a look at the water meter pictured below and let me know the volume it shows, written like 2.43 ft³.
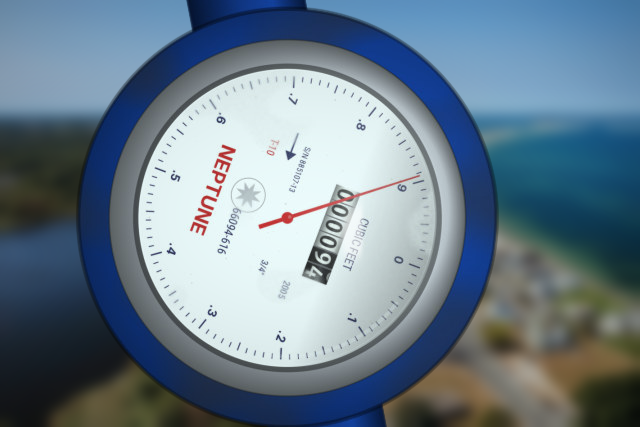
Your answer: 93.89 ft³
